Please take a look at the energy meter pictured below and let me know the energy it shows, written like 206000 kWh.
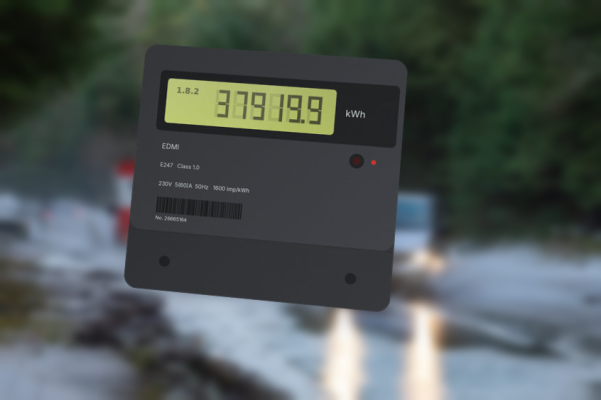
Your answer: 37919.9 kWh
